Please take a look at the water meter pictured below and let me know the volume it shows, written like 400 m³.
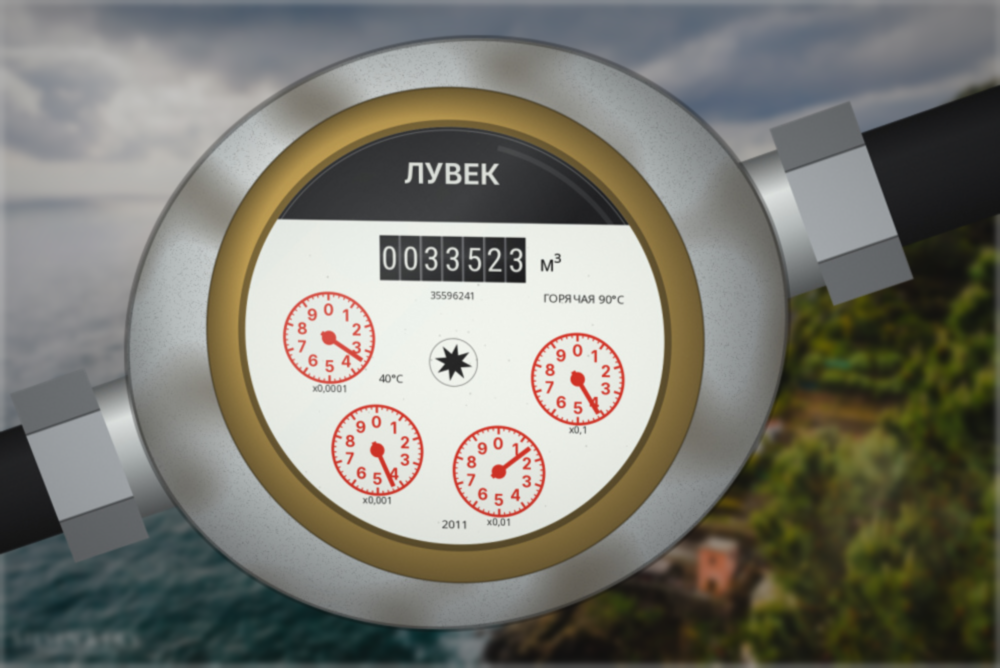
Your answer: 33523.4143 m³
